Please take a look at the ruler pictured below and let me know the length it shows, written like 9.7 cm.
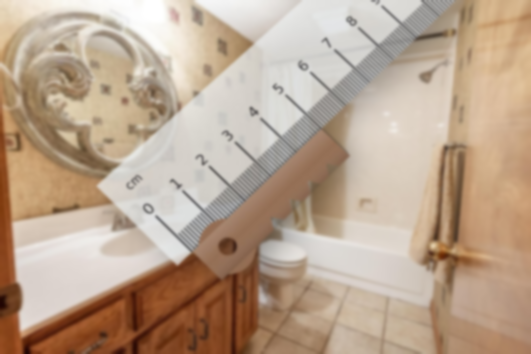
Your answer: 5 cm
